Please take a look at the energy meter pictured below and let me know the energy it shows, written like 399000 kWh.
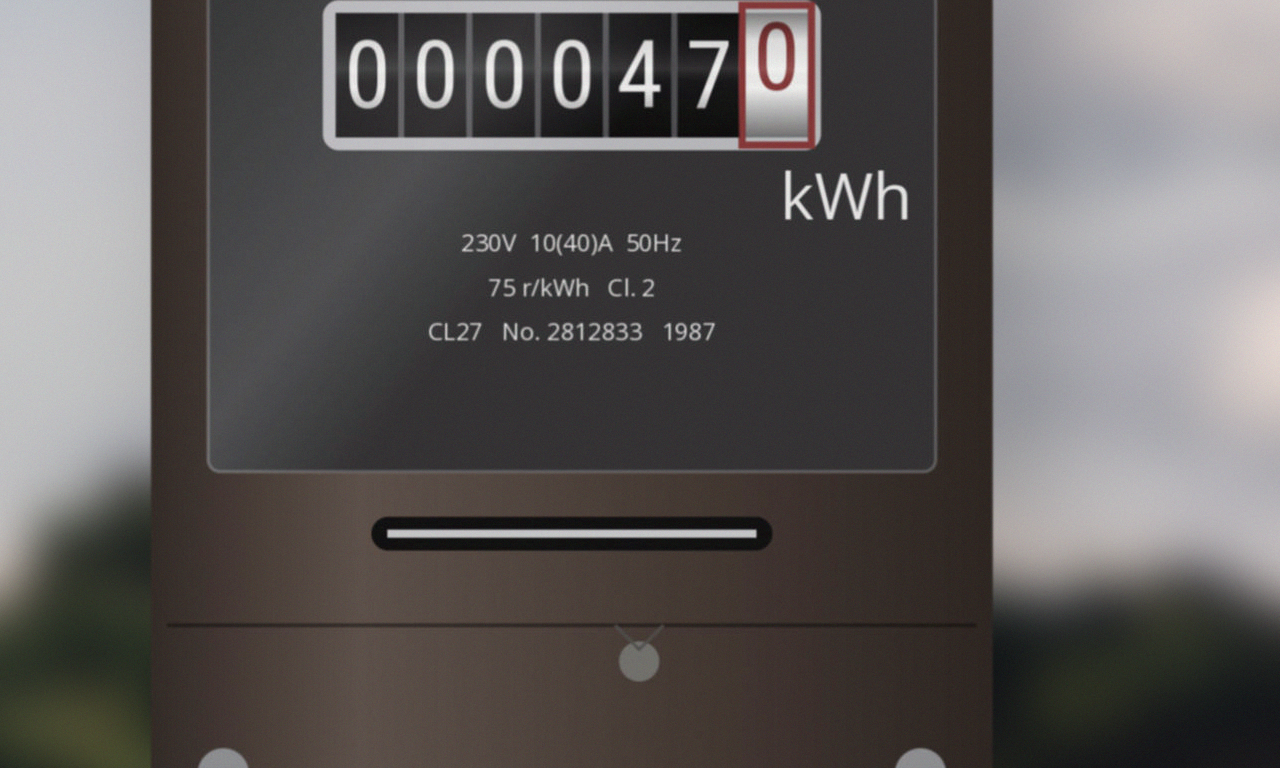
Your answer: 47.0 kWh
